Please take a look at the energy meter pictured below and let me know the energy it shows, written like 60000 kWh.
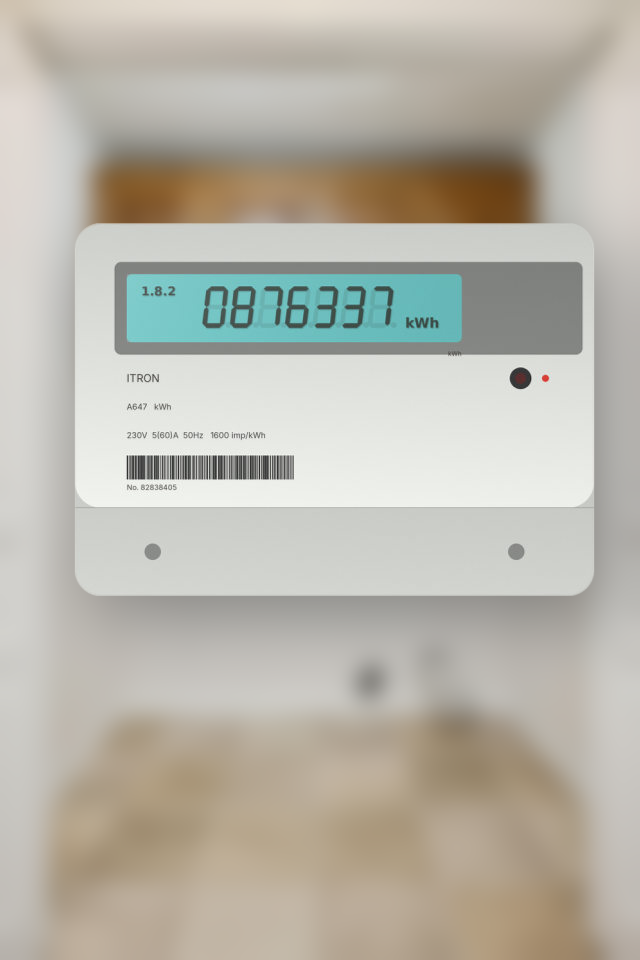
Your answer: 876337 kWh
